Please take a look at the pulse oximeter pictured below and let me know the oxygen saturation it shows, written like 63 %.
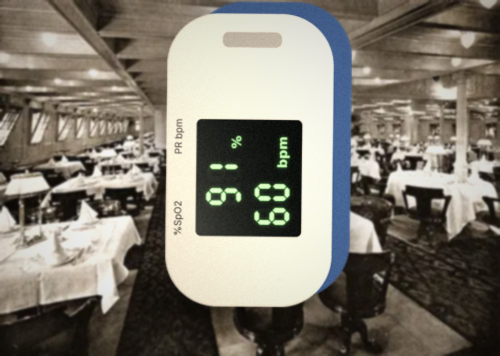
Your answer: 91 %
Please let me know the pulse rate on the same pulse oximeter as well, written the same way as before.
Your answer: 60 bpm
